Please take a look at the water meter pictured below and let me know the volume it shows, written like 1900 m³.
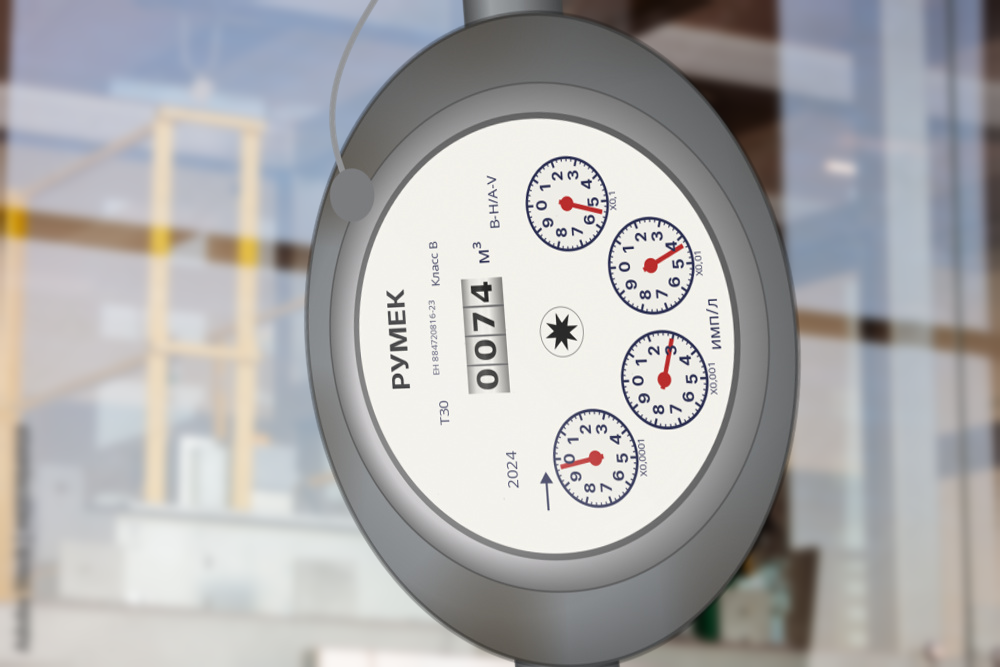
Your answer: 74.5429 m³
